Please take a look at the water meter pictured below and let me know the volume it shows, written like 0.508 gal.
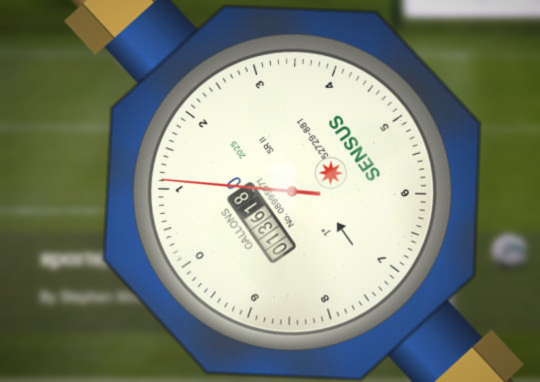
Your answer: 136181.1 gal
